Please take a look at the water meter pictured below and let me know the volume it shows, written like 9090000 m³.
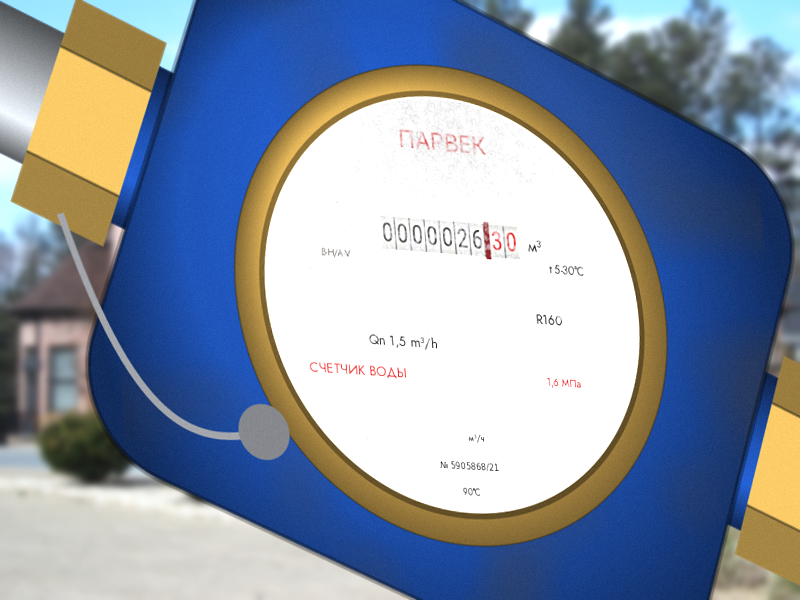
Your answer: 26.30 m³
